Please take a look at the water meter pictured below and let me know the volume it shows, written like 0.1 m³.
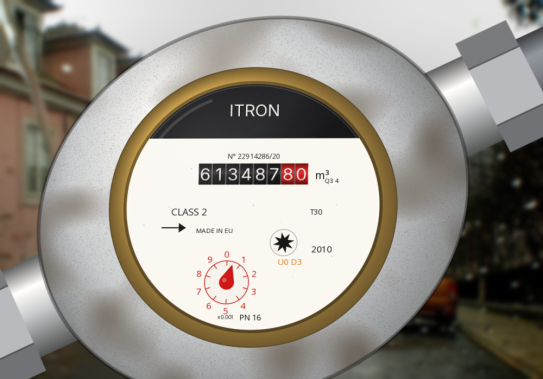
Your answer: 613487.800 m³
